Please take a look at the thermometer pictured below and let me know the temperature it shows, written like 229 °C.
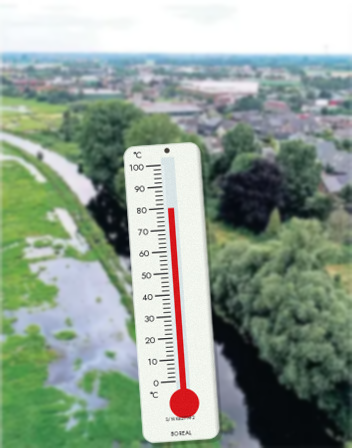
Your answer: 80 °C
